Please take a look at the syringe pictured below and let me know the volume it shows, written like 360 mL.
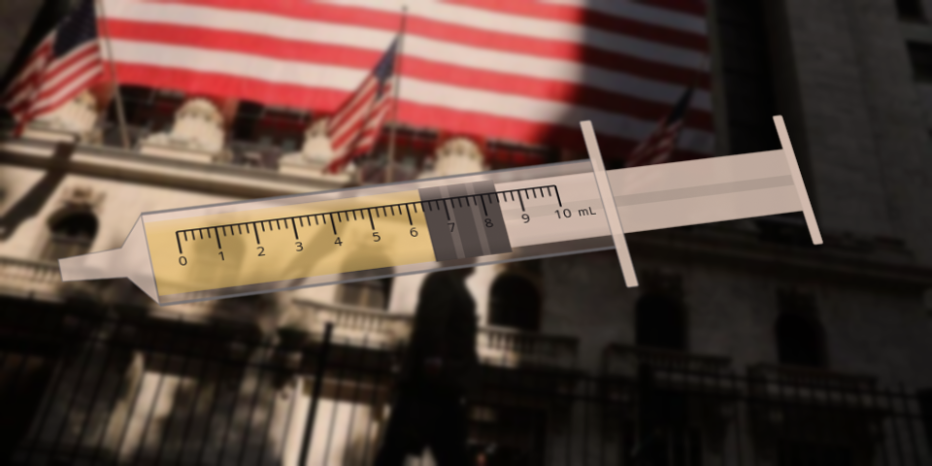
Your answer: 6.4 mL
